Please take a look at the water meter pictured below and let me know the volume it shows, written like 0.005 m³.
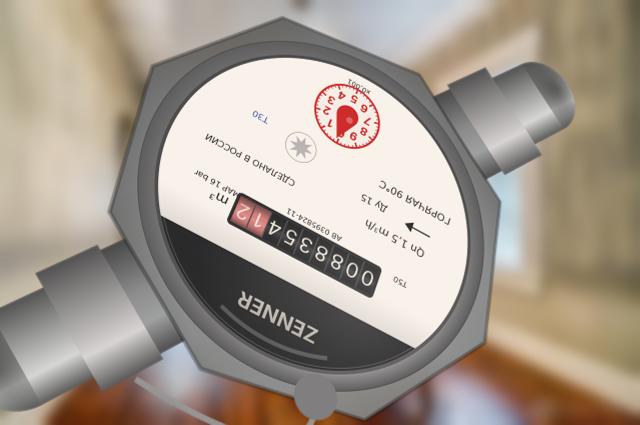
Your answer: 88354.120 m³
